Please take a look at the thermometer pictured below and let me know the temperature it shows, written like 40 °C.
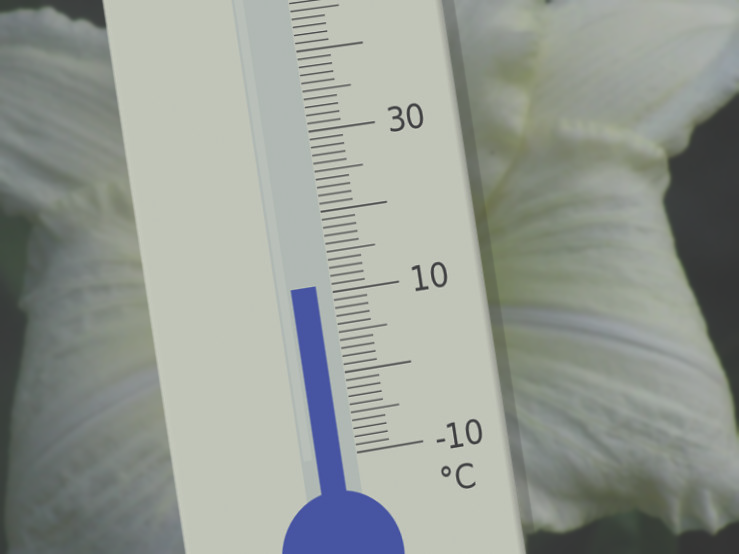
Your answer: 11 °C
